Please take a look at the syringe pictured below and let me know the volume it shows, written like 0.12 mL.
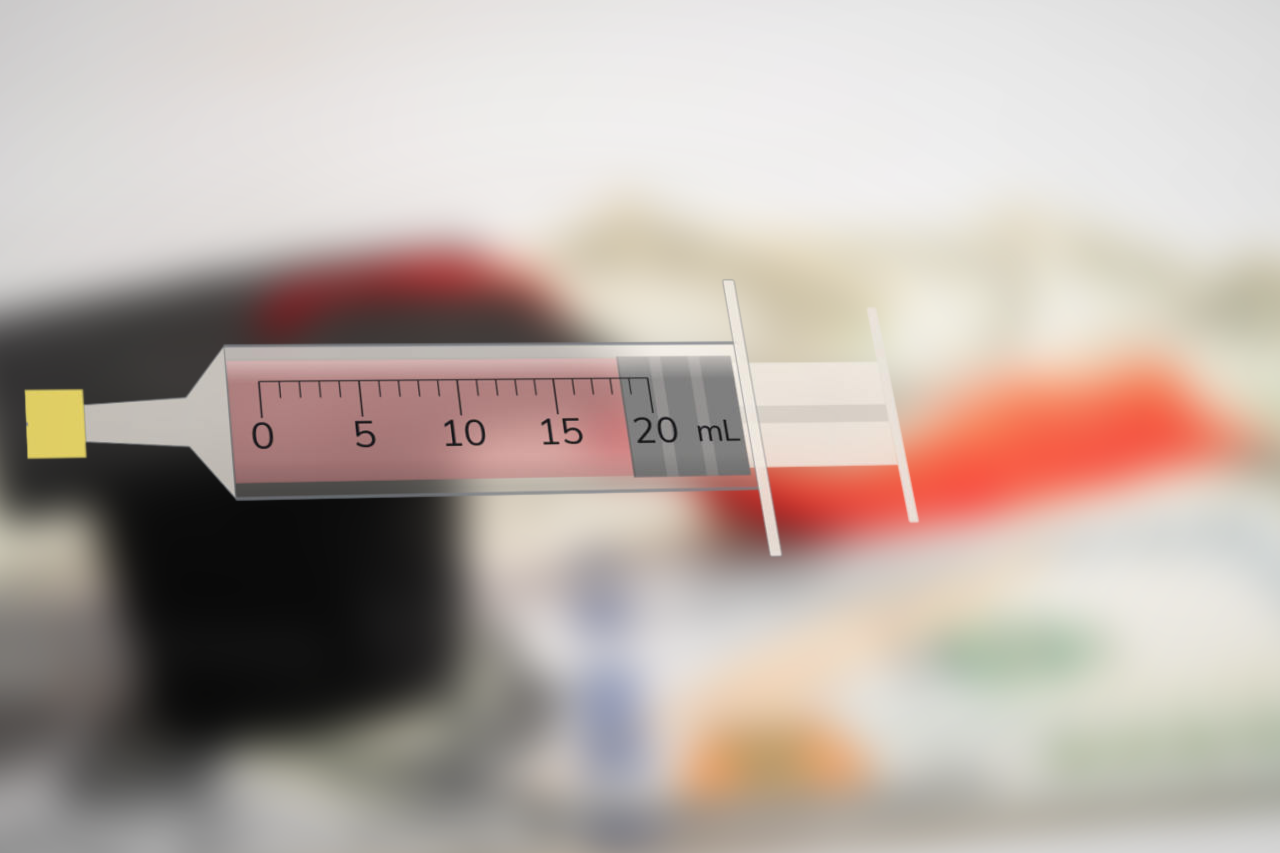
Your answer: 18.5 mL
